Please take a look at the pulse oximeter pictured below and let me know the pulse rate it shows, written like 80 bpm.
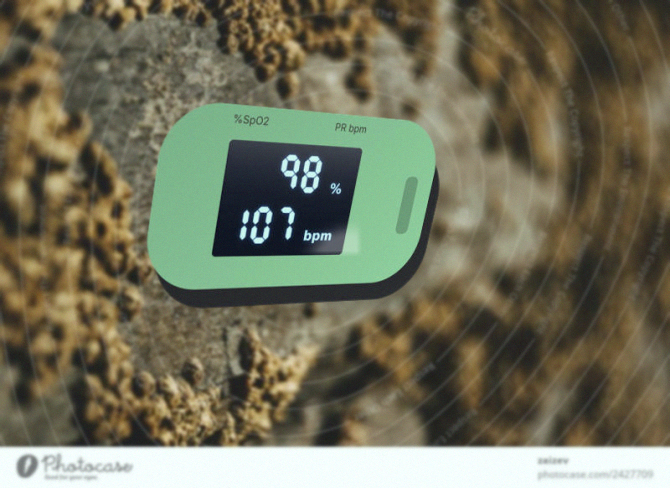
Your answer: 107 bpm
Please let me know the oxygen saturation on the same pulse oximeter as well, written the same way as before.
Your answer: 98 %
